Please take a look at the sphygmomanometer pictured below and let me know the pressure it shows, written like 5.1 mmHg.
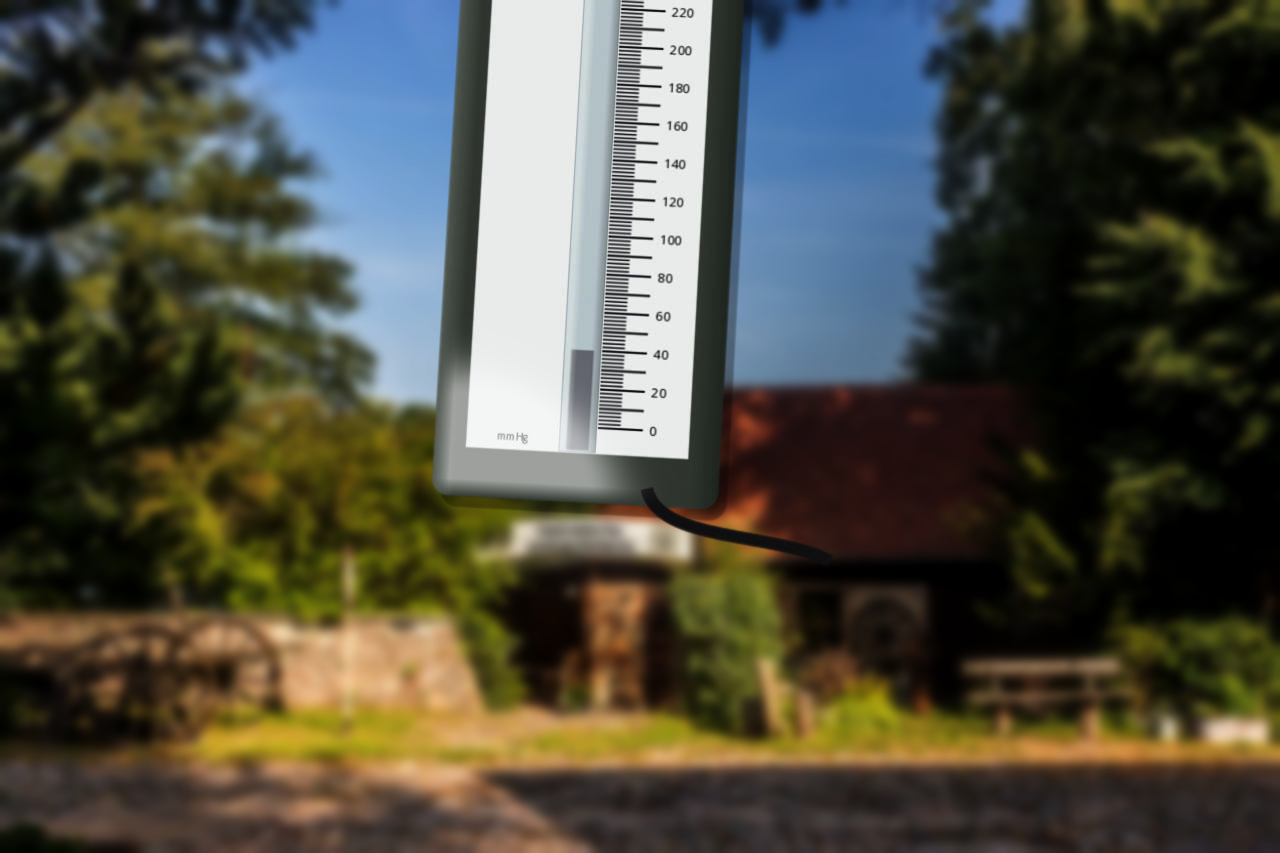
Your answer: 40 mmHg
